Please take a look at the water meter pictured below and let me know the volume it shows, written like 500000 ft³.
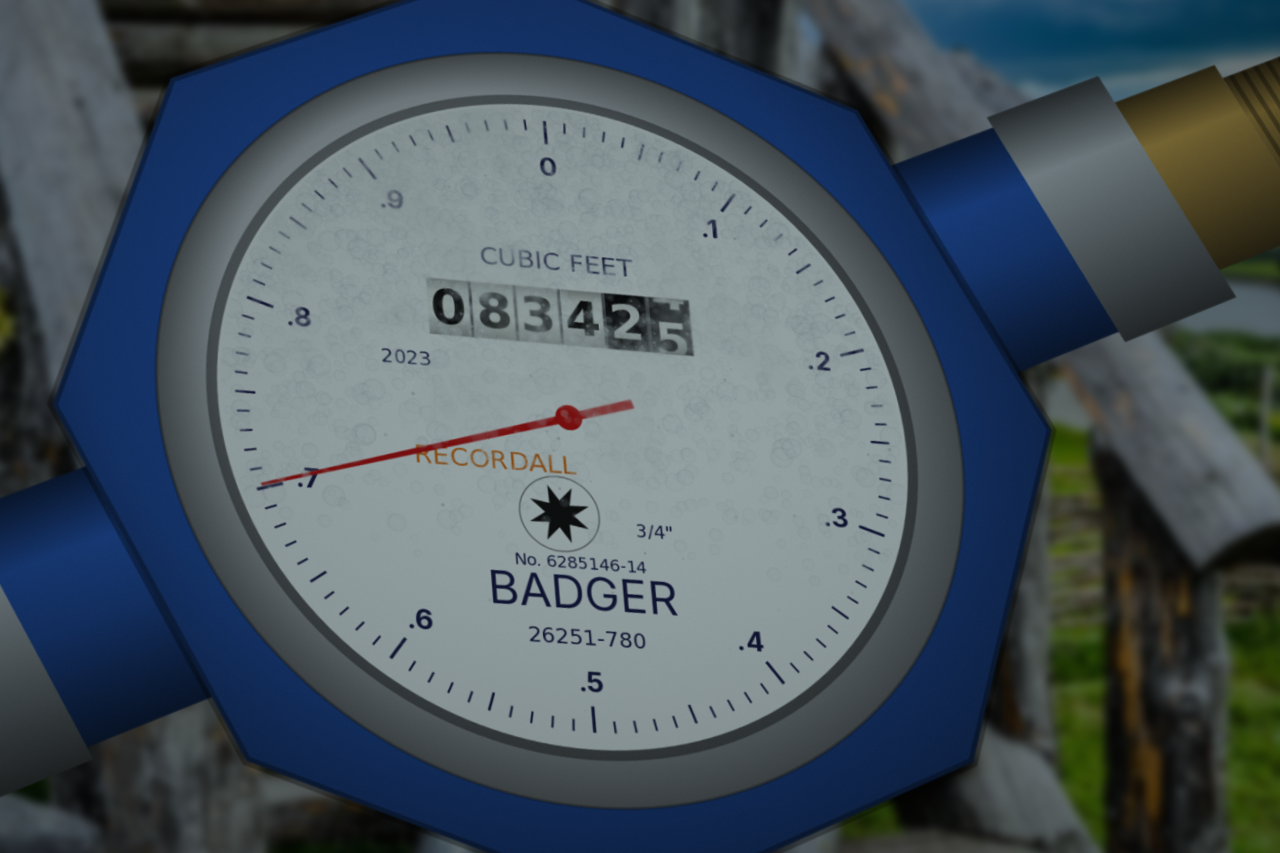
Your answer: 83424.70 ft³
